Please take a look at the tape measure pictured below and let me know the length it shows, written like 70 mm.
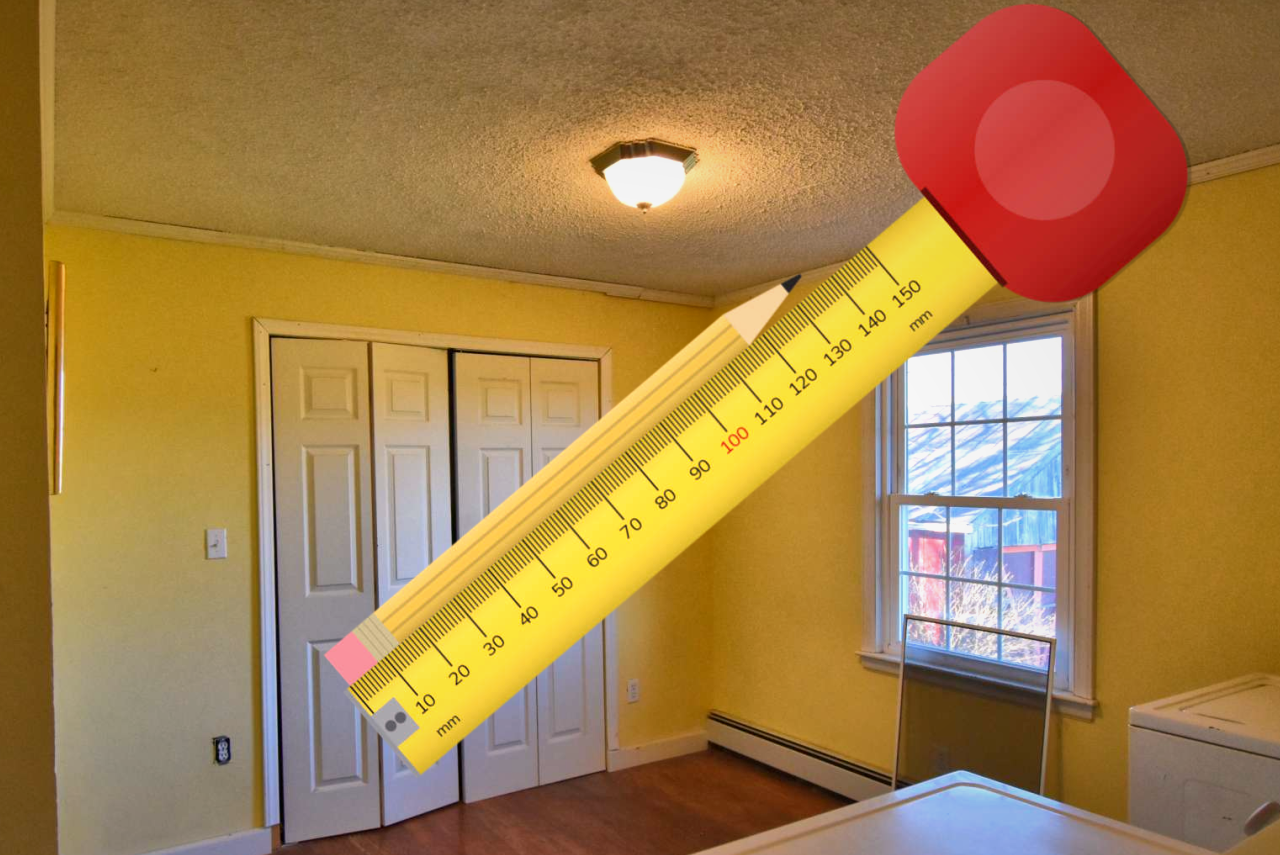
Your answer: 135 mm
